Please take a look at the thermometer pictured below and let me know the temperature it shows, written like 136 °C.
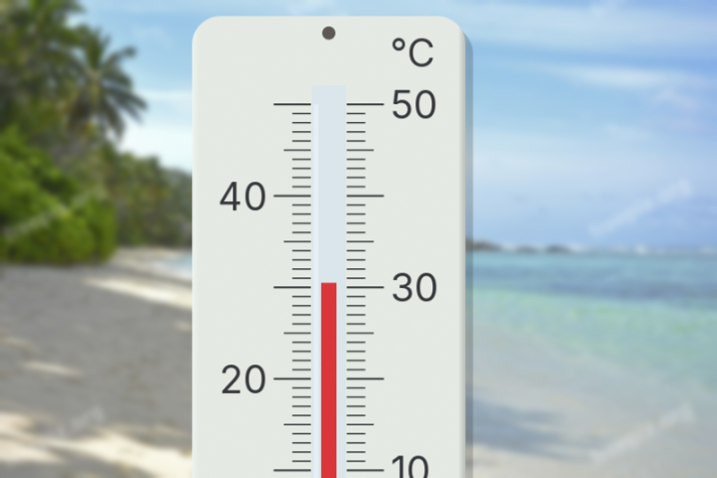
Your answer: 30.5 °C
